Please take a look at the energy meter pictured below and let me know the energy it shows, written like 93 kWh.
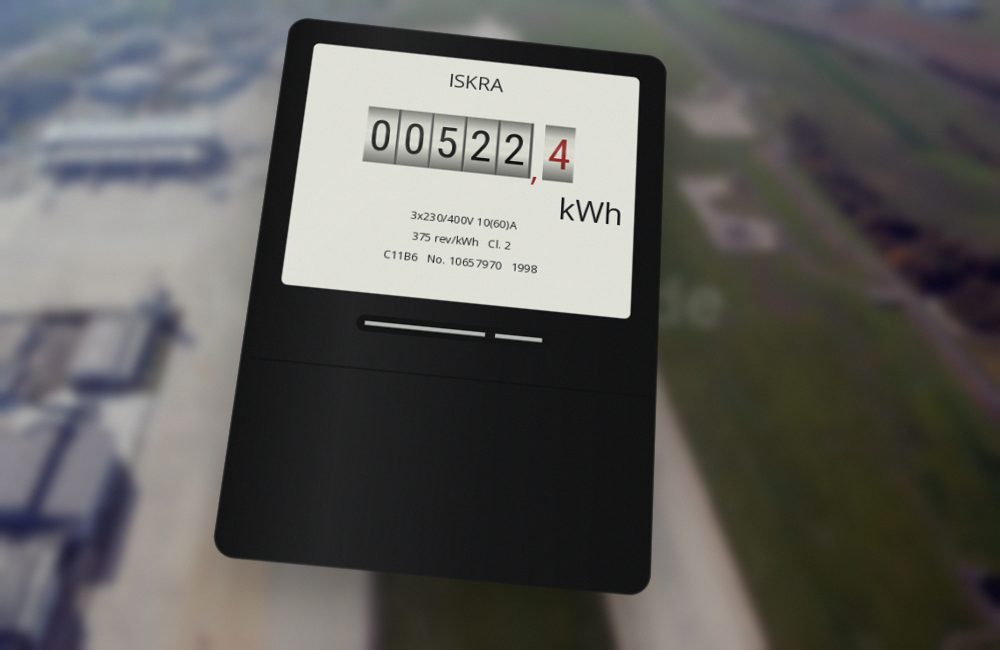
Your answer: 522.4 kWh
